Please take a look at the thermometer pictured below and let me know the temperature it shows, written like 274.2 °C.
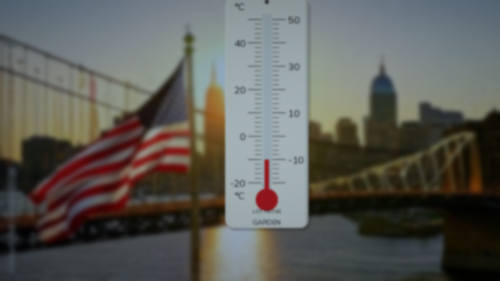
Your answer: -10 °C
